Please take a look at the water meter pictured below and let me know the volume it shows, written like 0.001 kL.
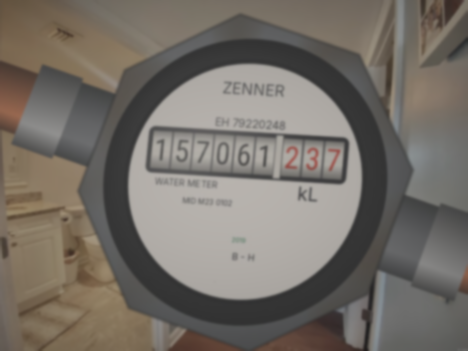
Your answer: 157061.237 kL
